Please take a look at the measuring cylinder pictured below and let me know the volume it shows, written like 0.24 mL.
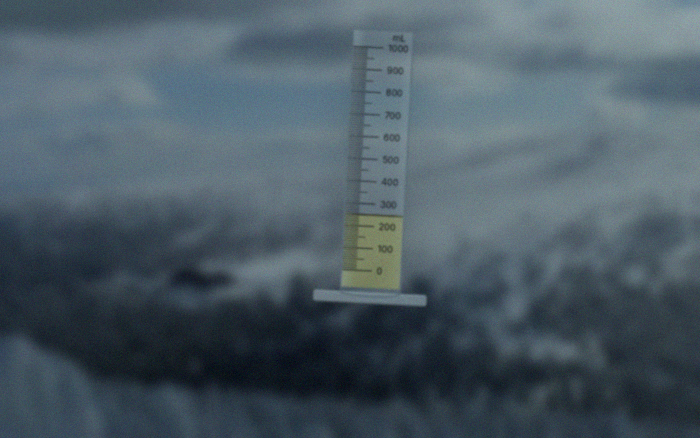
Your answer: 250 mL
